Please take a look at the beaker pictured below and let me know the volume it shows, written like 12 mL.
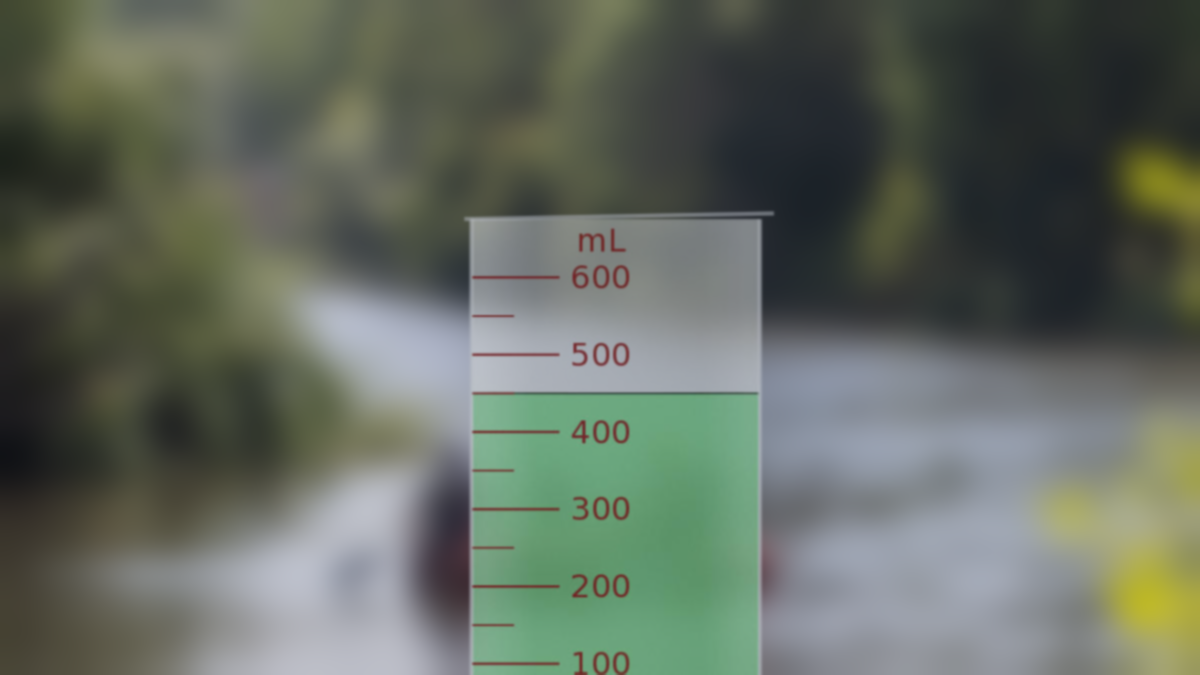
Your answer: 450 mL
